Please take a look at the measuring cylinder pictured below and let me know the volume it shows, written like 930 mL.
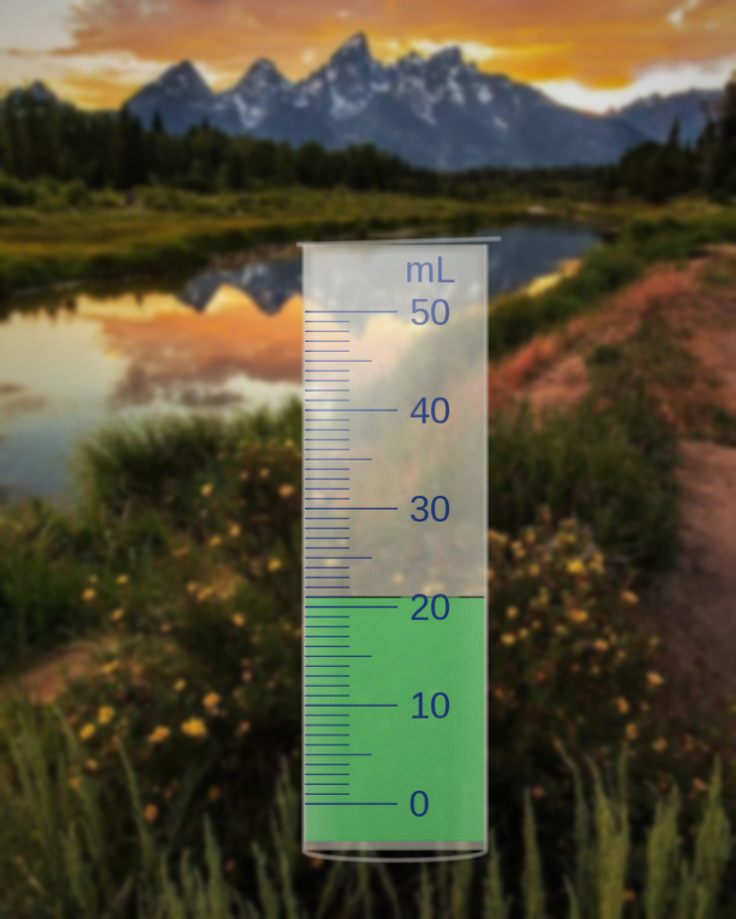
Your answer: 21 mL
